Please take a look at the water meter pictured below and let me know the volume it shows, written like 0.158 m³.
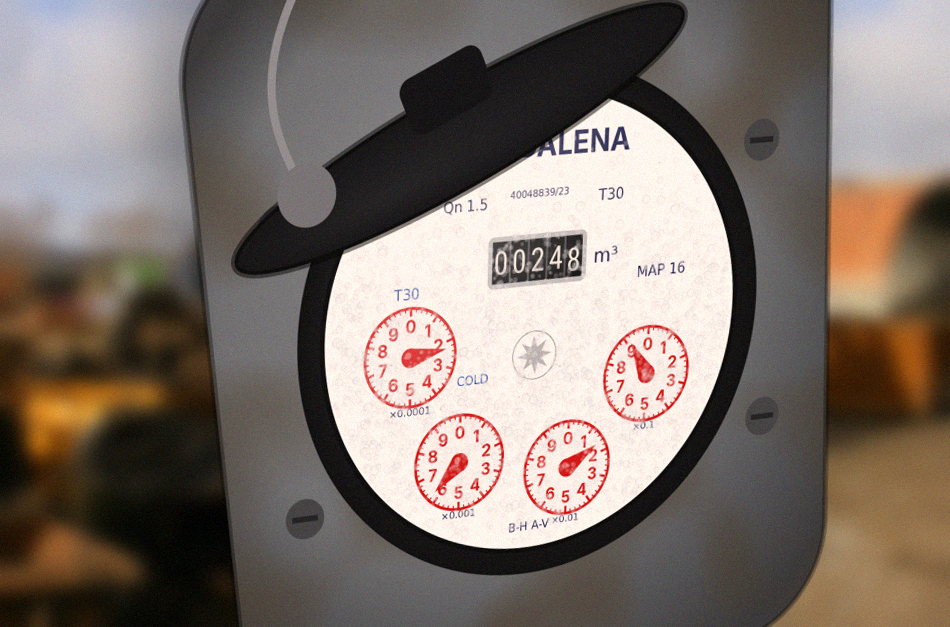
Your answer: 247.9162 m³
